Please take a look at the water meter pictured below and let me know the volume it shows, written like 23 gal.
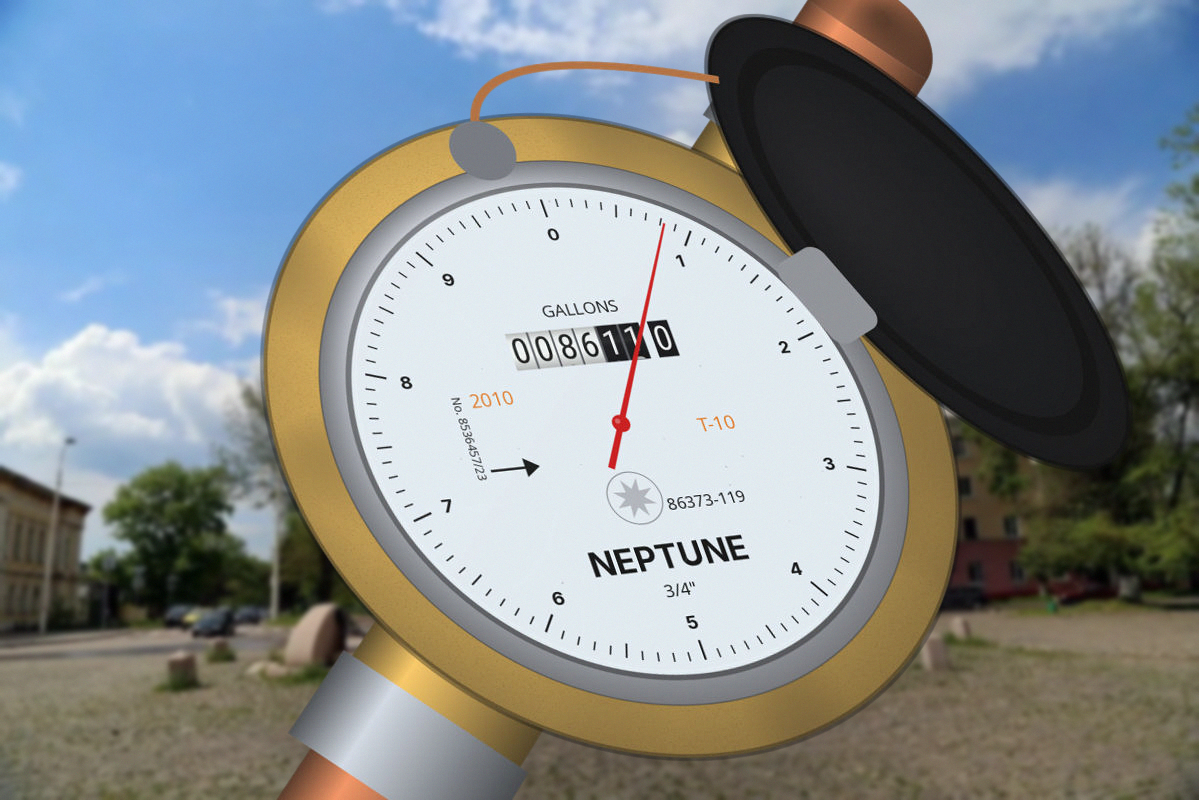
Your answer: 86110.8 gal
